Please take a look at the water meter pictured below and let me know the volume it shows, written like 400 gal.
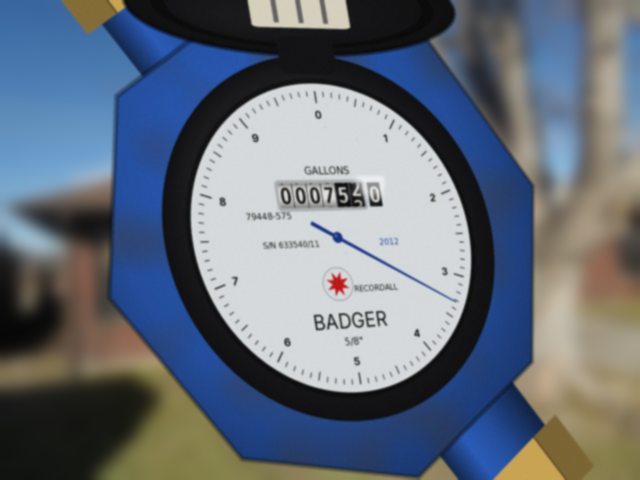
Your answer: 7523.3 gal
